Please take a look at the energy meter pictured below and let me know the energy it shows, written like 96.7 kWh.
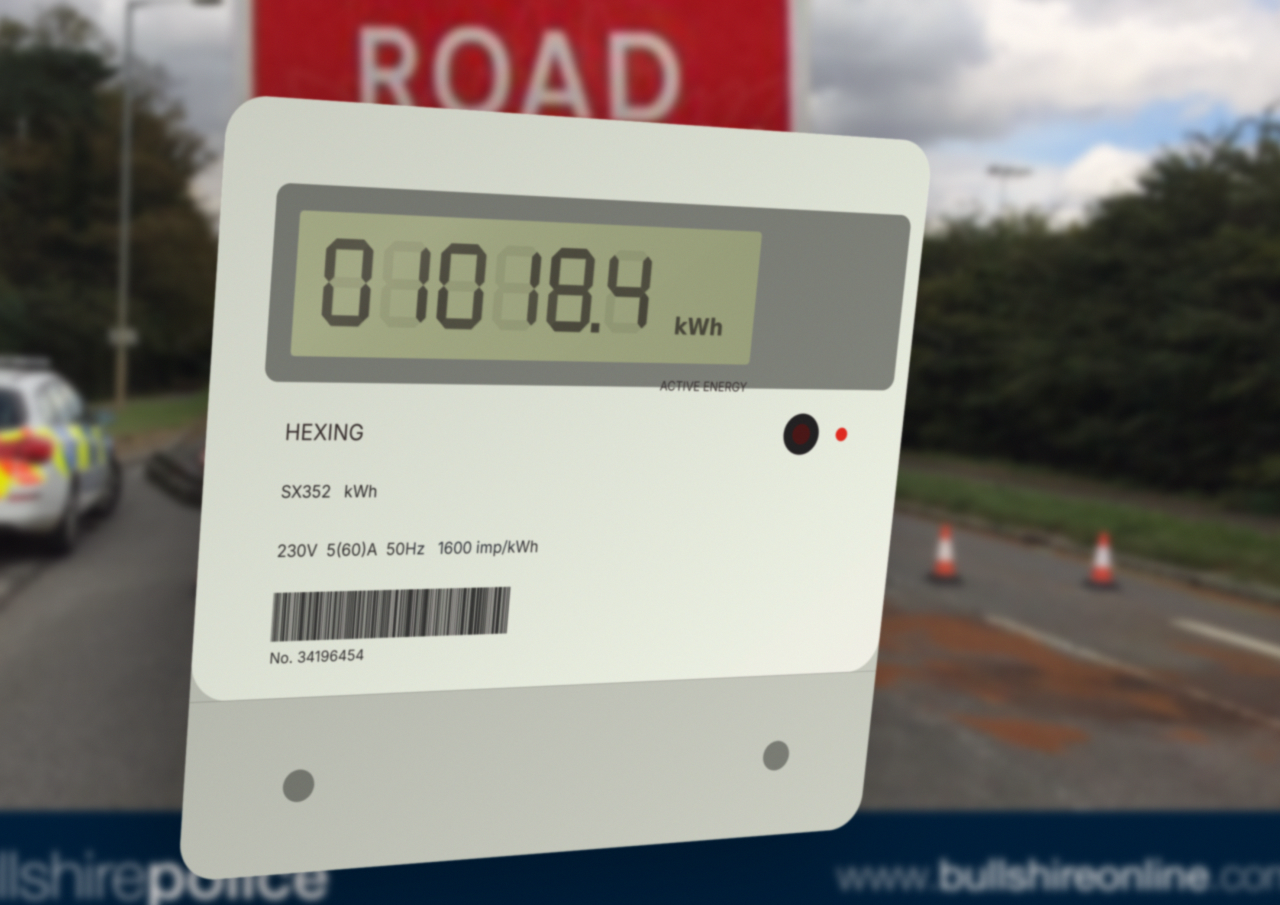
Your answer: 1018.4 kWh
